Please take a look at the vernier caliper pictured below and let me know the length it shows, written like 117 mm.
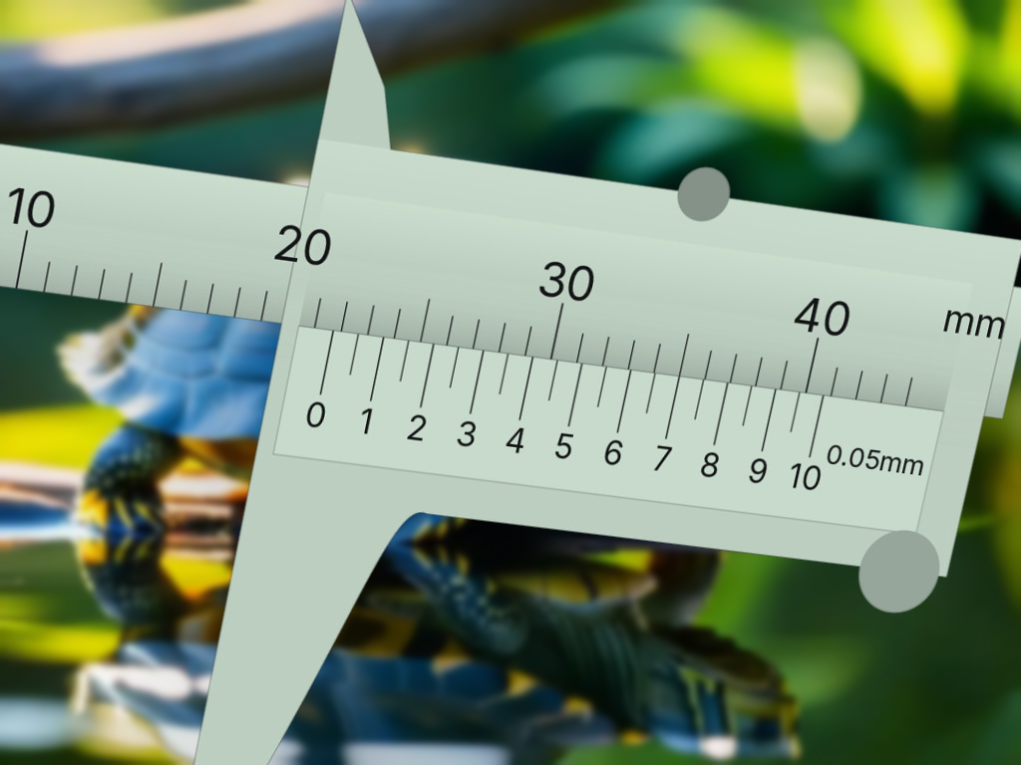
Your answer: 21.70 mm
